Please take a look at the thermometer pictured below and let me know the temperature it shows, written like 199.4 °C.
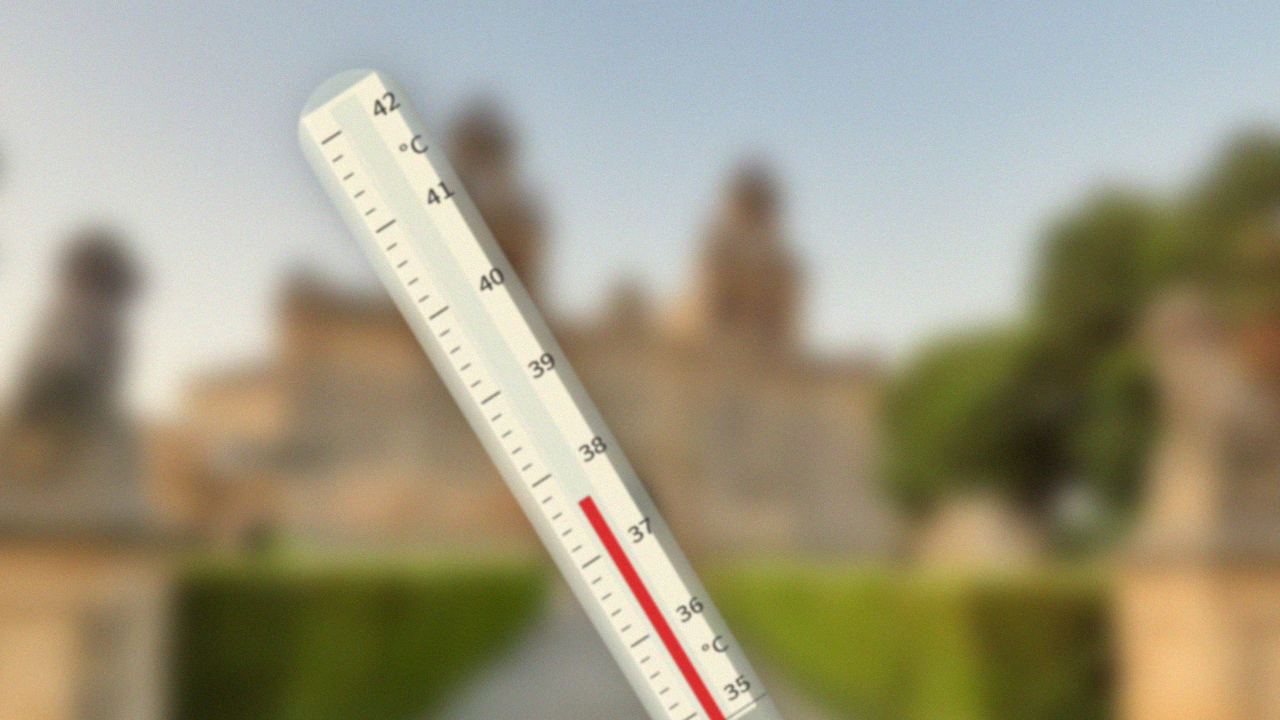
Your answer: 37.6 °C
